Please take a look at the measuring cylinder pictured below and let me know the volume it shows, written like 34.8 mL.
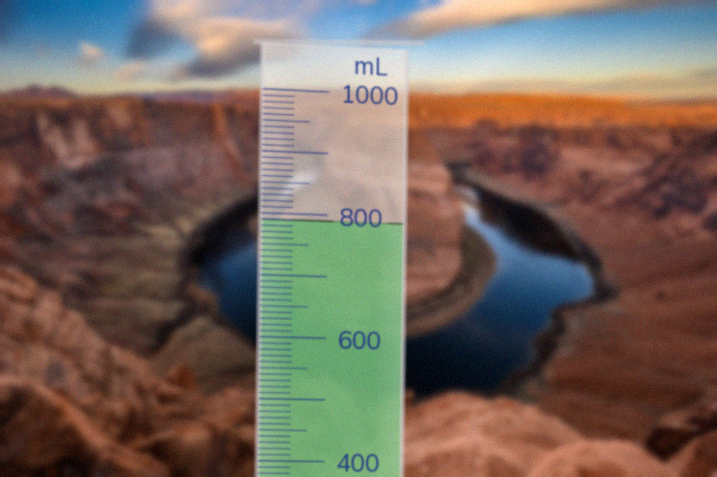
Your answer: 790 mL
